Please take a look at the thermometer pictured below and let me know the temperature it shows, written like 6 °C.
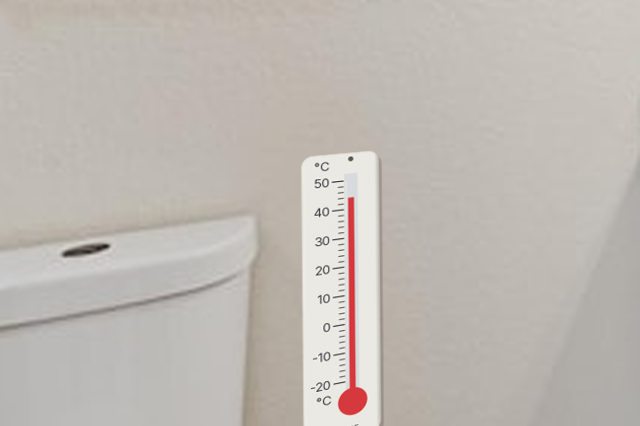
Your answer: 44 °C
